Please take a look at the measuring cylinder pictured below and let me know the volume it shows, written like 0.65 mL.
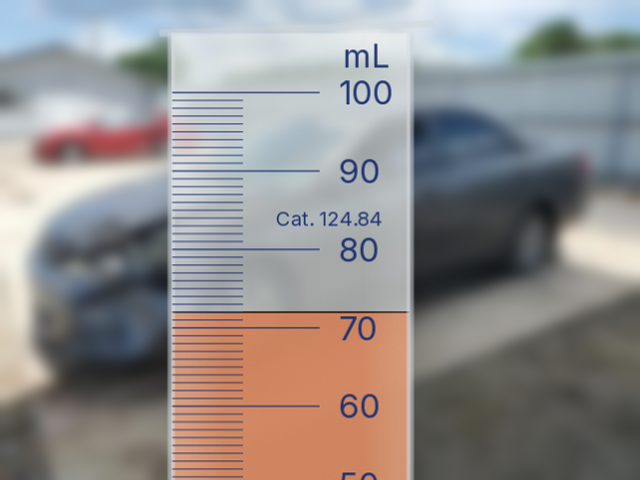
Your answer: 72 mL
